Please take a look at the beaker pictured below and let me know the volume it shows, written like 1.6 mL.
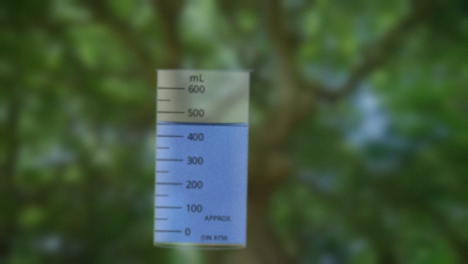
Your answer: 450 mL
